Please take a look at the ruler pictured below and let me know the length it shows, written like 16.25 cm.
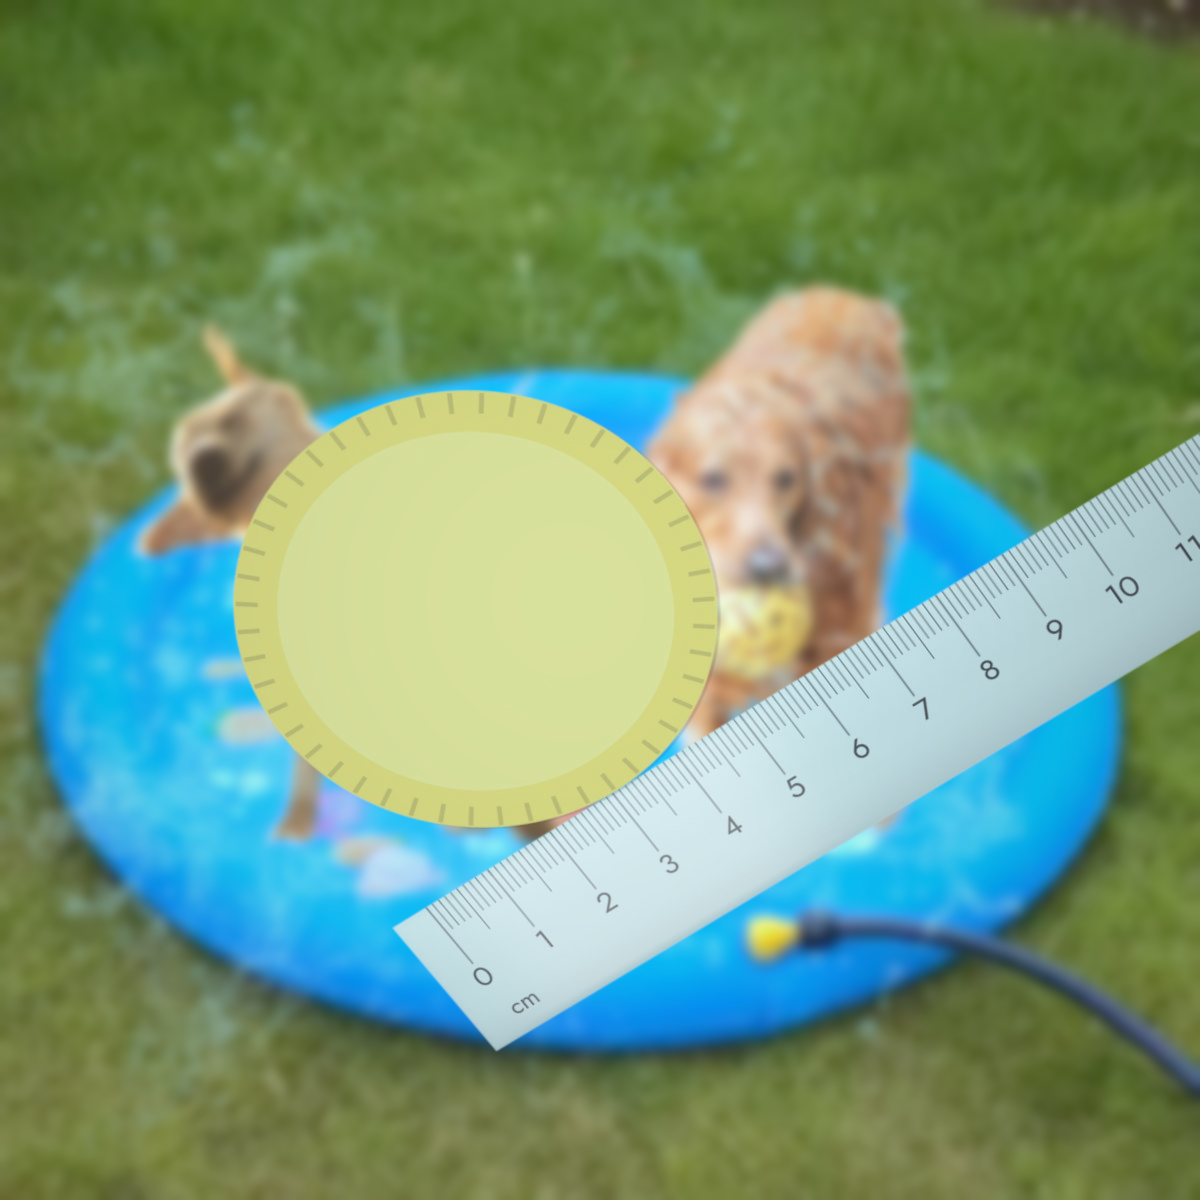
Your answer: 6.1 cm
